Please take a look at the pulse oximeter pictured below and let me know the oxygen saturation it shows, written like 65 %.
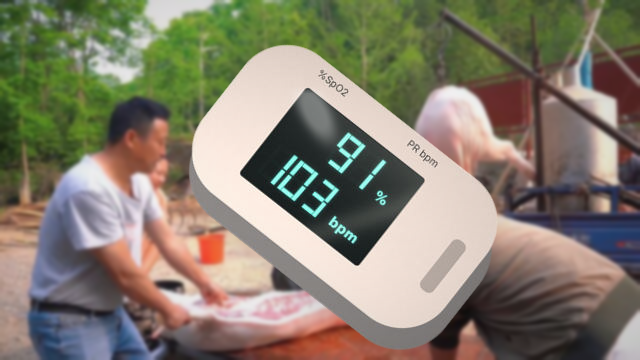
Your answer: 91 %
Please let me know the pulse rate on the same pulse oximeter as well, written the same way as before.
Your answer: 103 bpm
